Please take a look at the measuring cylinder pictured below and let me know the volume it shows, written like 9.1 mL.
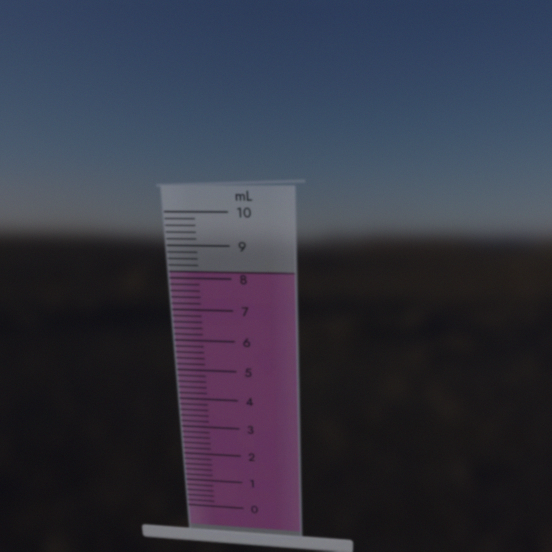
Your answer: 8.2 mL
